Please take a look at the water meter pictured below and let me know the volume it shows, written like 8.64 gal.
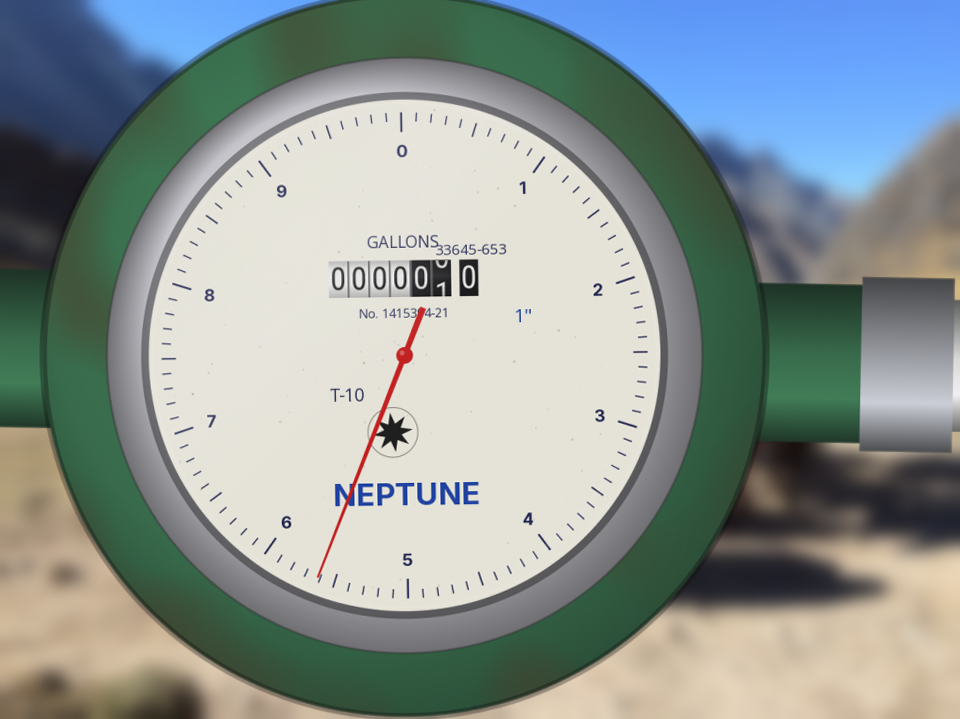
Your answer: 5.6 gal
